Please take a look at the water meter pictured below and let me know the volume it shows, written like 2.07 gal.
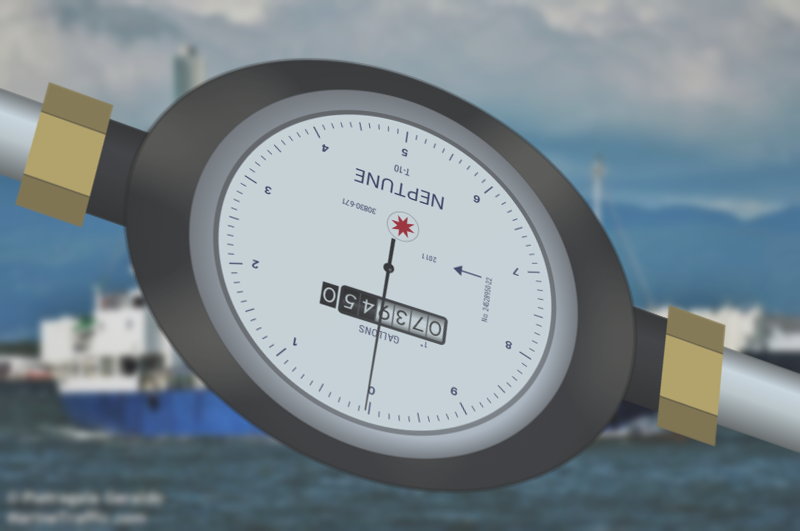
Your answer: 739450.0 gal
